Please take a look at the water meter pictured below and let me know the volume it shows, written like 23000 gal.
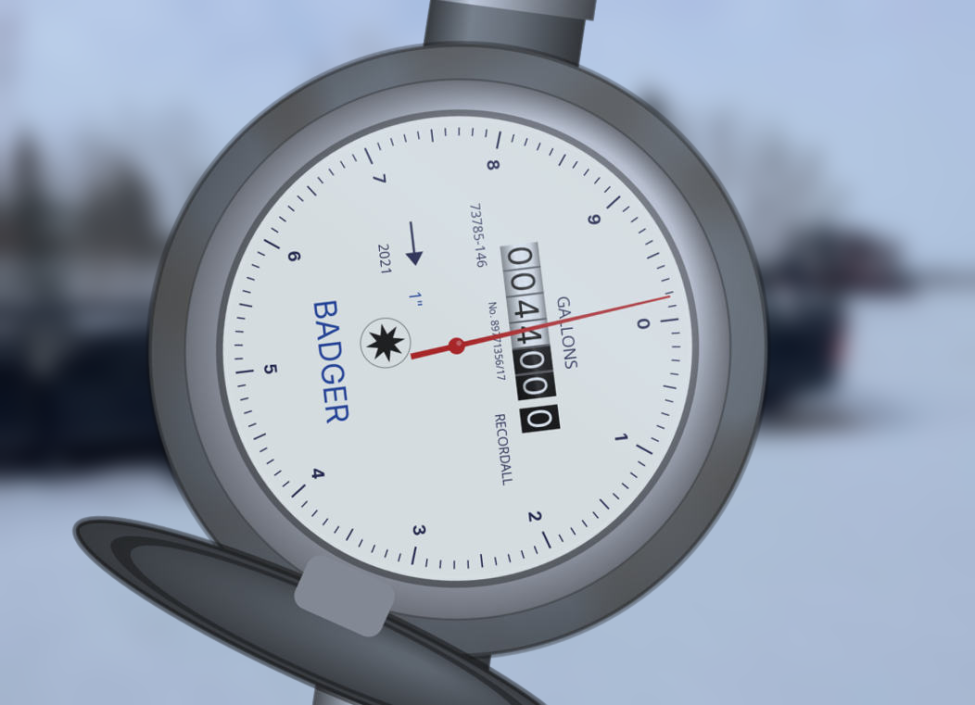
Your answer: 43999.8 gal
